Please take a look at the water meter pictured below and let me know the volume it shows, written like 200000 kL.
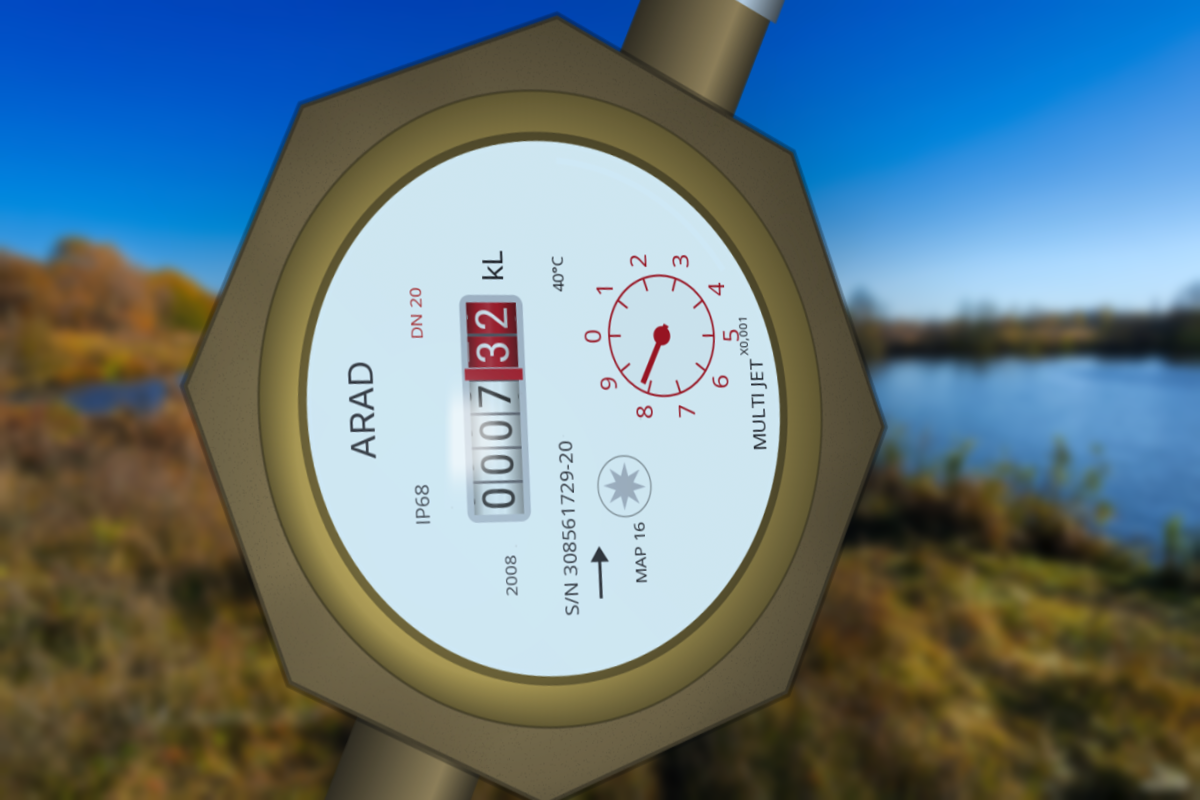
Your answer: 7.328 kL
